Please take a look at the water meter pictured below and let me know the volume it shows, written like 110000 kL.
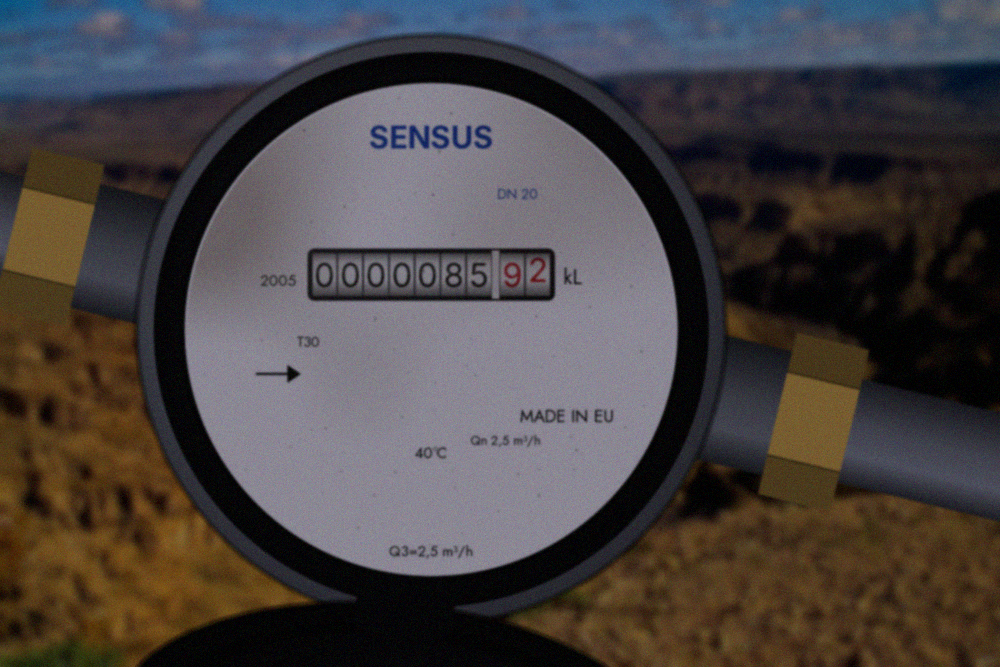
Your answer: 85.92 kL
